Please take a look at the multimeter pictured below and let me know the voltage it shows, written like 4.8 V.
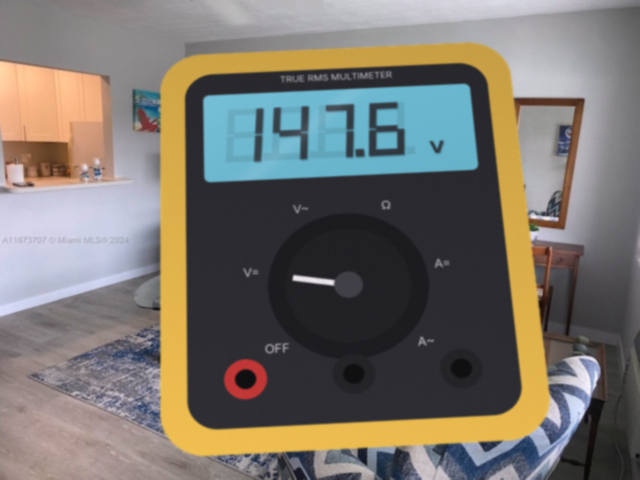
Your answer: 147.6 V
